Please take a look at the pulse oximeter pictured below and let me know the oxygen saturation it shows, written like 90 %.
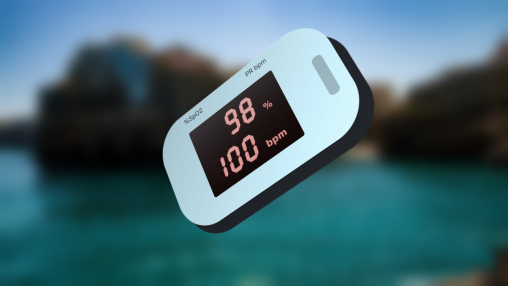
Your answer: 98 %
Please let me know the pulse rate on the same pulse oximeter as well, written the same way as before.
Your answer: 100 bpm
